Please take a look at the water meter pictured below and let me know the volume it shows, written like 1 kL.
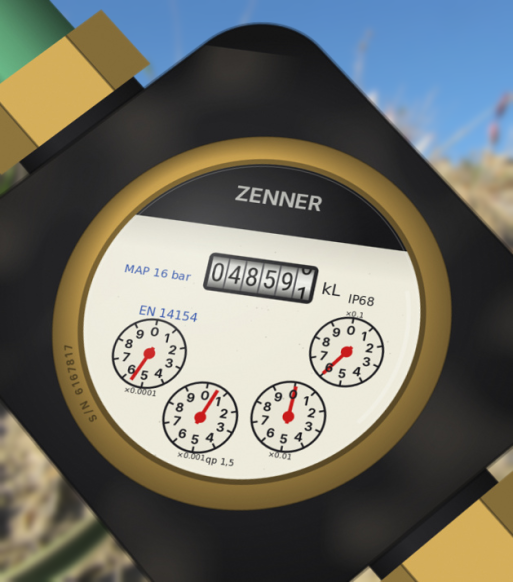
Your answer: 48590.6005 kL
